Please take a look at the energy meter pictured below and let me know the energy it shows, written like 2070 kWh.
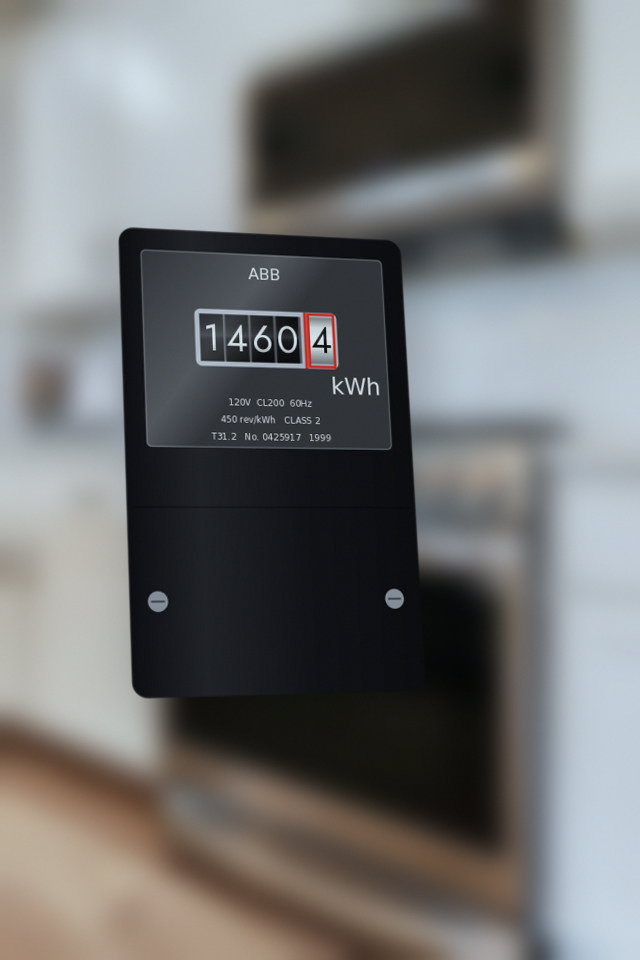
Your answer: 1460.4 kWh
